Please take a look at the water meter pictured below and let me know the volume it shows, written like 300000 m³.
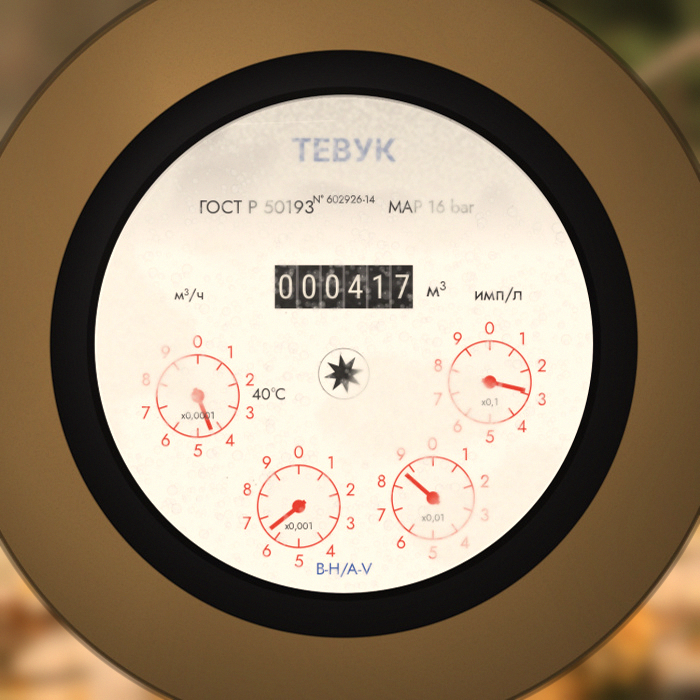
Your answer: 417.2864 m³
